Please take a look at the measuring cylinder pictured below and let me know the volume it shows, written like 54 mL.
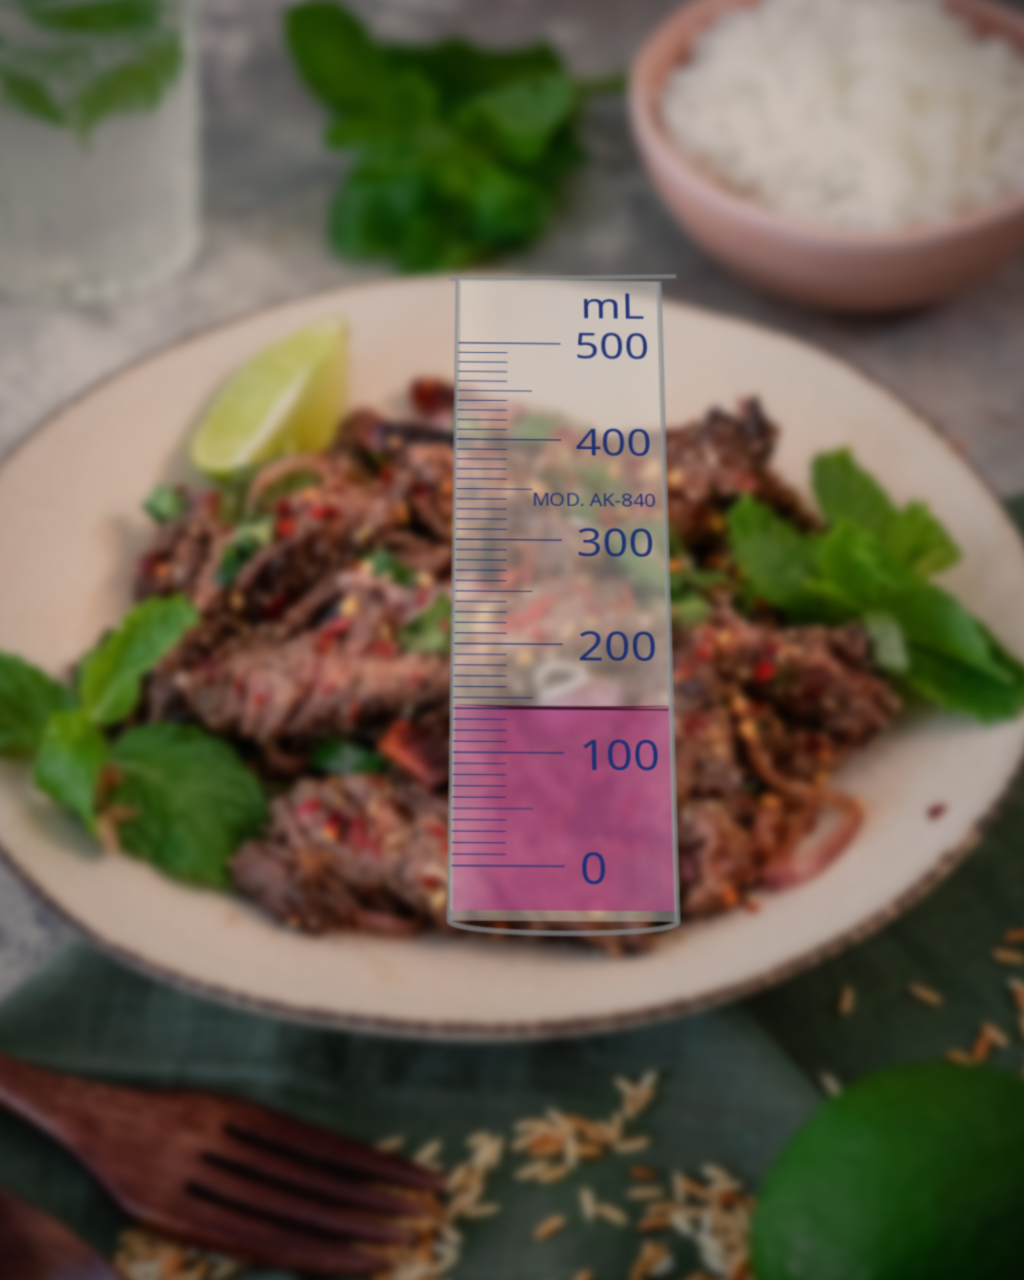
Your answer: 140 mL
